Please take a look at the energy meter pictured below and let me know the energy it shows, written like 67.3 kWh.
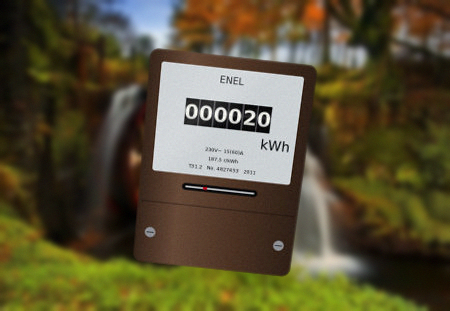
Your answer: 20 kWh
